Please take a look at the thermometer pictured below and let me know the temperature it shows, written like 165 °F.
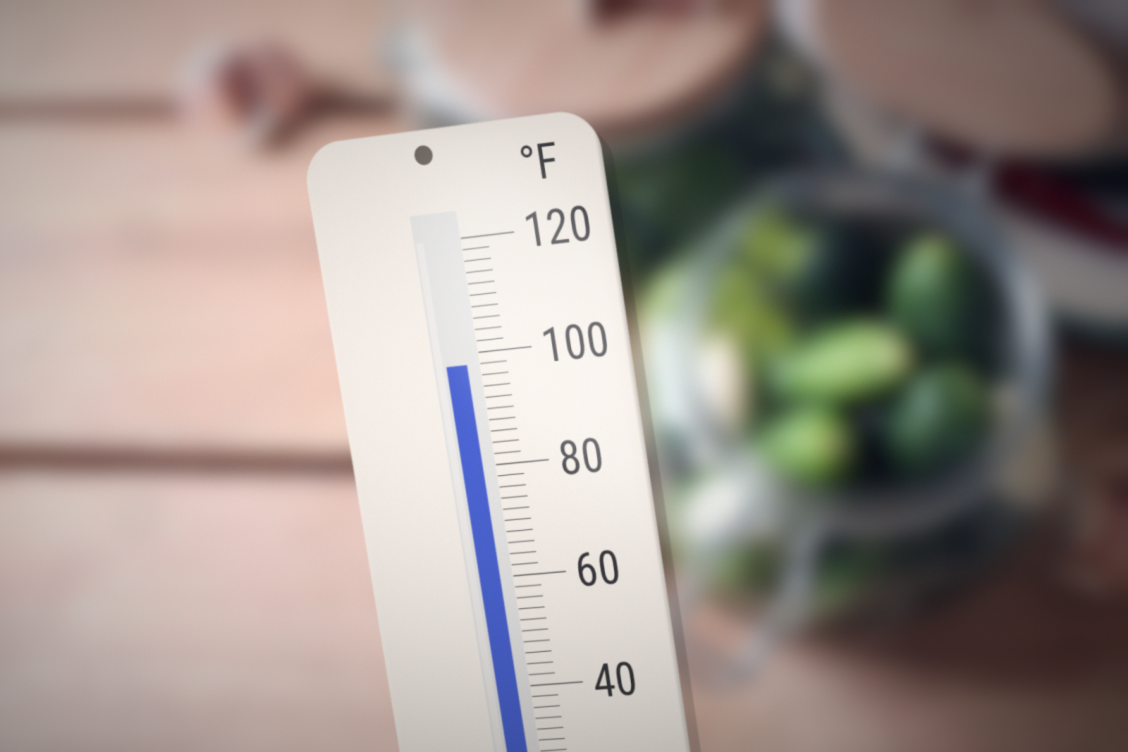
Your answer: 98 °F
